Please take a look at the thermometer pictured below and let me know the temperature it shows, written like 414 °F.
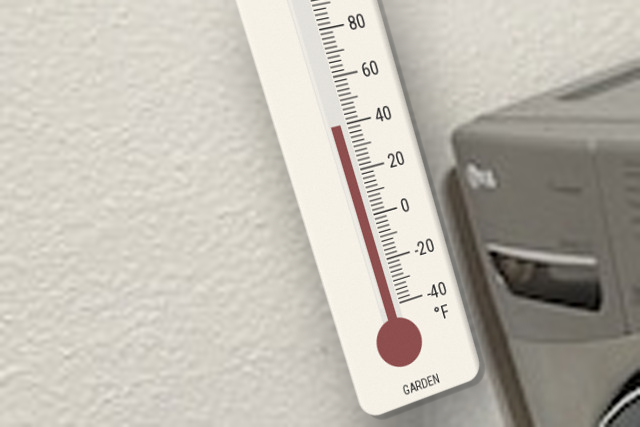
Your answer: 40 °F
